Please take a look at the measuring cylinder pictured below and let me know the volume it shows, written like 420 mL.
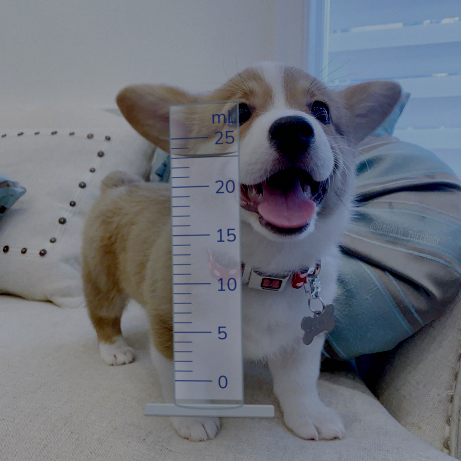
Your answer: 23 mL
